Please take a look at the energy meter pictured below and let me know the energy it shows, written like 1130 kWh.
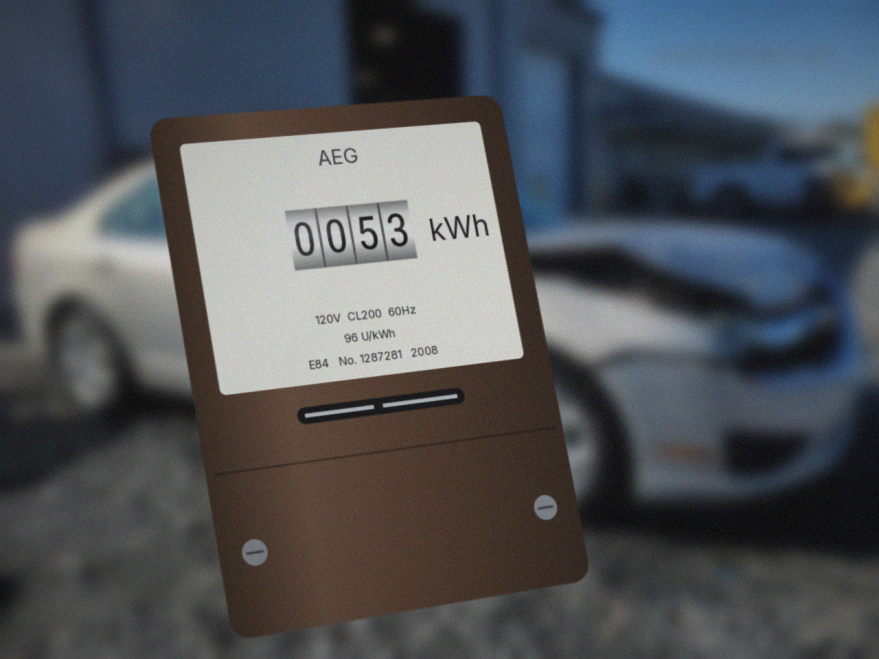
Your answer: 53 kWh
